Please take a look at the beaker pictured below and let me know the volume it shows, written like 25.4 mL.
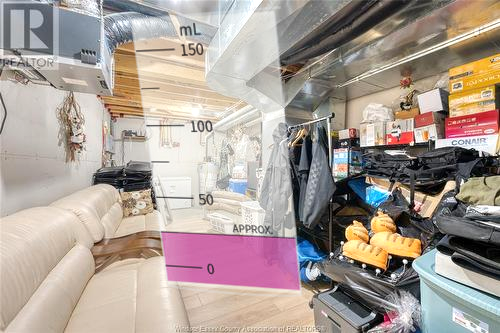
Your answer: 25 mL
